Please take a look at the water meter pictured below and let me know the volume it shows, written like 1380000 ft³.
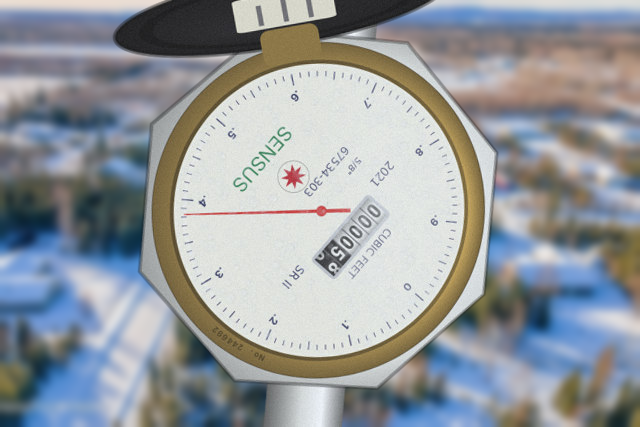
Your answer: 58.38 ft³
